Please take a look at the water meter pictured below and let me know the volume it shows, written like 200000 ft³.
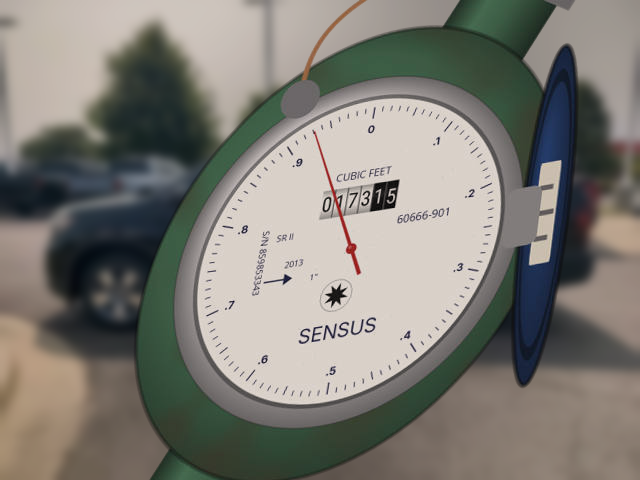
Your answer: 17314.93 ft³
